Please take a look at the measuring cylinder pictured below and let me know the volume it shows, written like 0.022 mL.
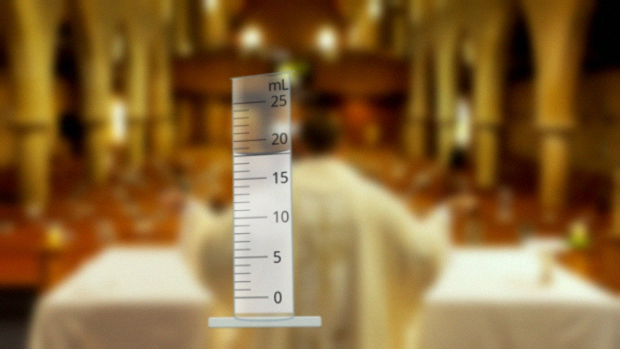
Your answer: 18 mL
